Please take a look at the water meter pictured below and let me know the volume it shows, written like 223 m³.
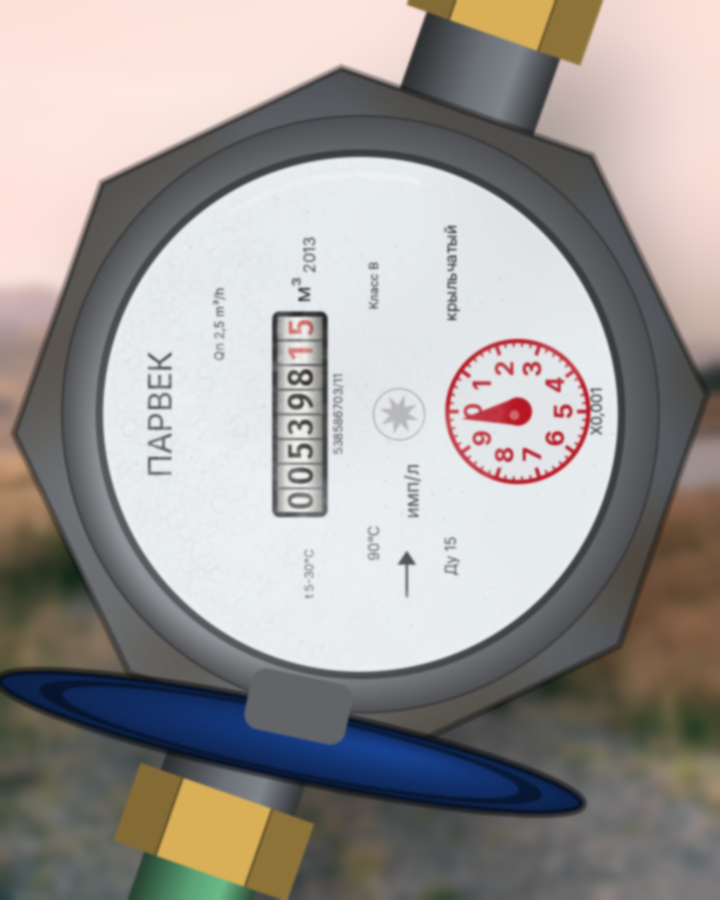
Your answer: 5398.149 m³
